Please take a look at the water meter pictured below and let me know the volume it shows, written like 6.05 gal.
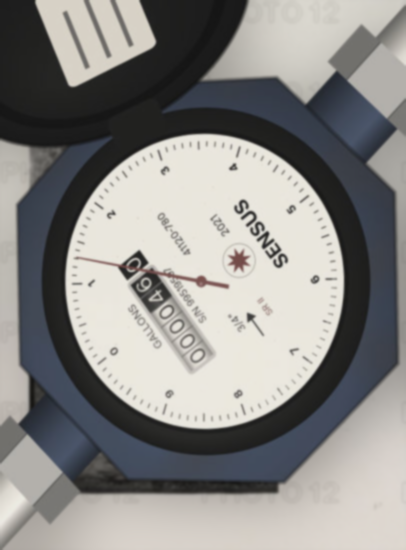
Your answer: 461.3 gal
